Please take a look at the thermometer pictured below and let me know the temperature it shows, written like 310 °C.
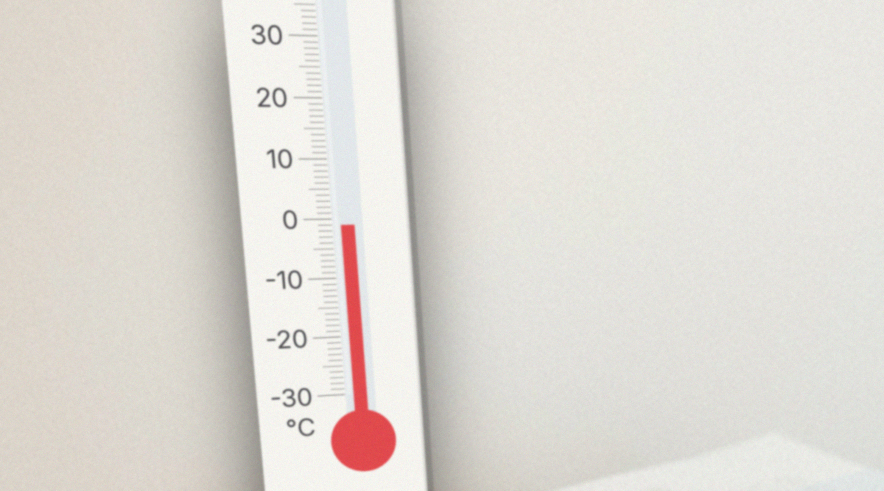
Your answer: -1 °C
